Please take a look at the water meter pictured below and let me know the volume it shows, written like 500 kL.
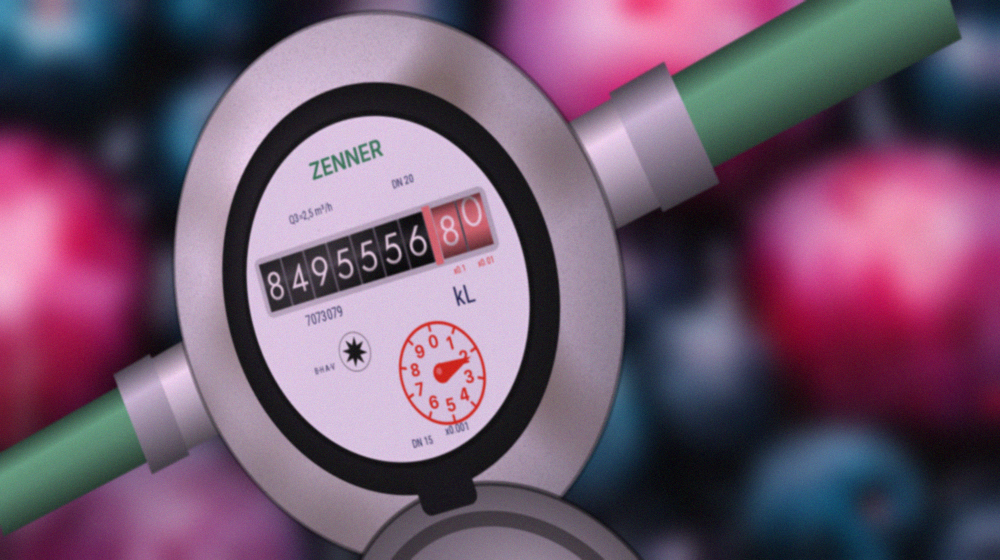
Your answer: 8495556.802 kL
